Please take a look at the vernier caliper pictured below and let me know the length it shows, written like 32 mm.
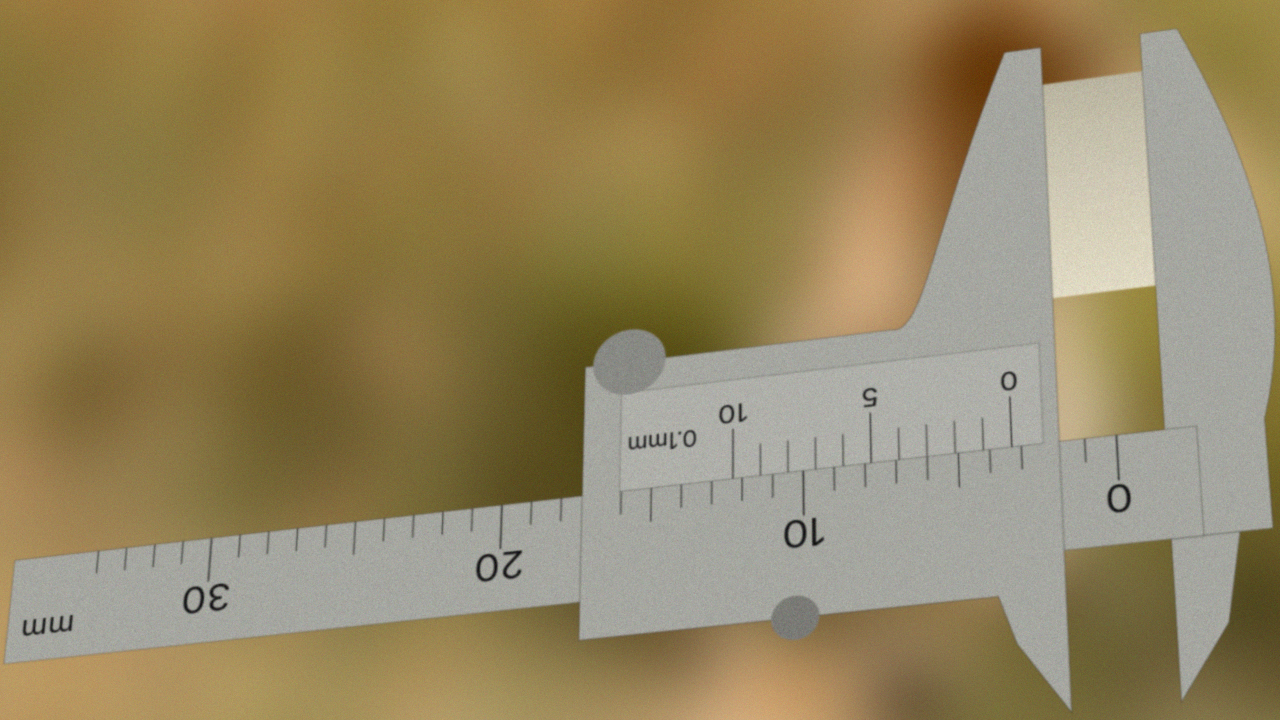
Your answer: 3.3 mm
